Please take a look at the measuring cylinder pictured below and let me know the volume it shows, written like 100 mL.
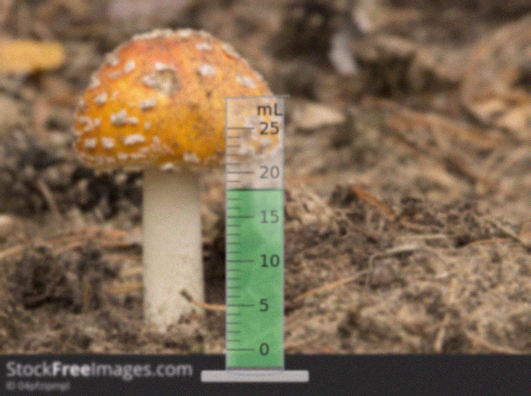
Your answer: 18 mL
